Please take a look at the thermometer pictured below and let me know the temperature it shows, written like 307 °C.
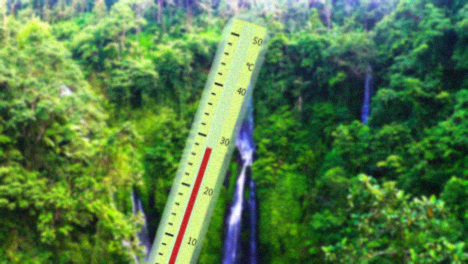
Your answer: 28 °C
